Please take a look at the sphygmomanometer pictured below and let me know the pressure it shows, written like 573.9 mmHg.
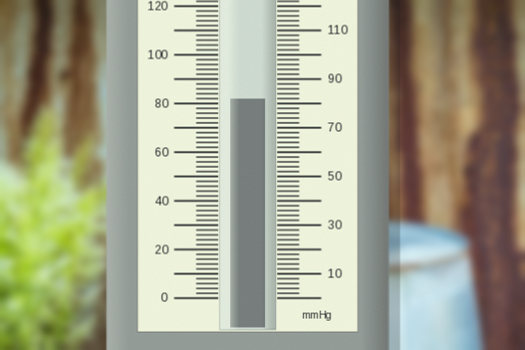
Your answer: 82 mmHg
